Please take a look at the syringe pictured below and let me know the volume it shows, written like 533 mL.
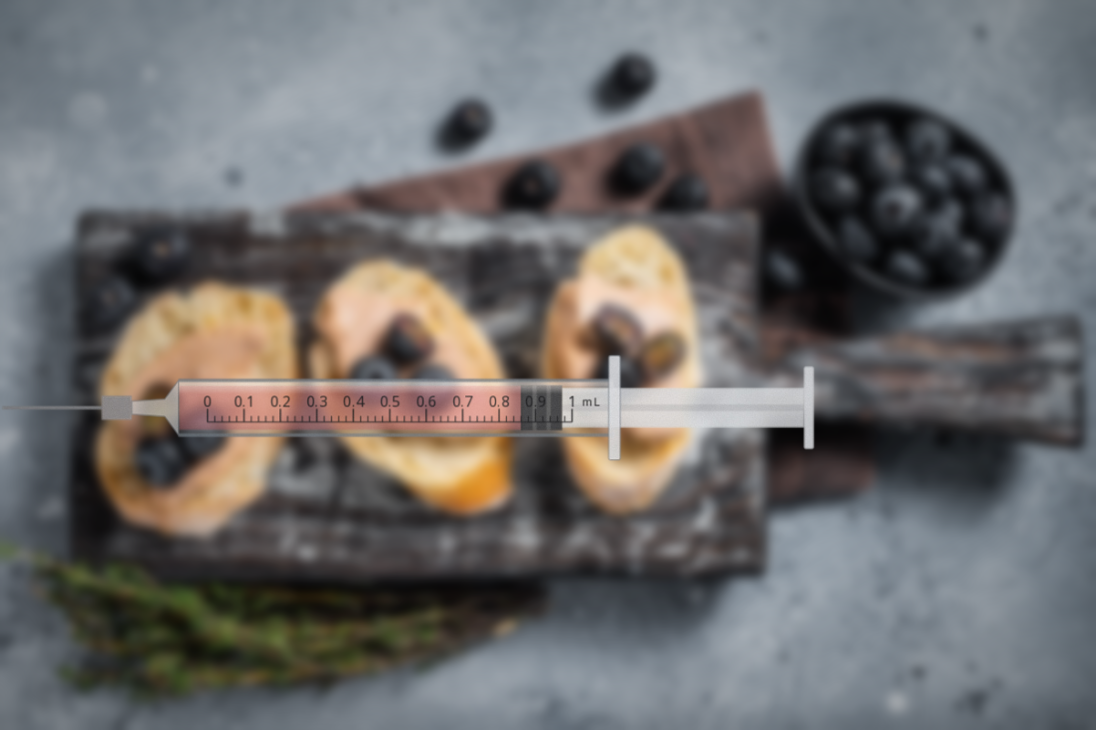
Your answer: 0.86 mL
